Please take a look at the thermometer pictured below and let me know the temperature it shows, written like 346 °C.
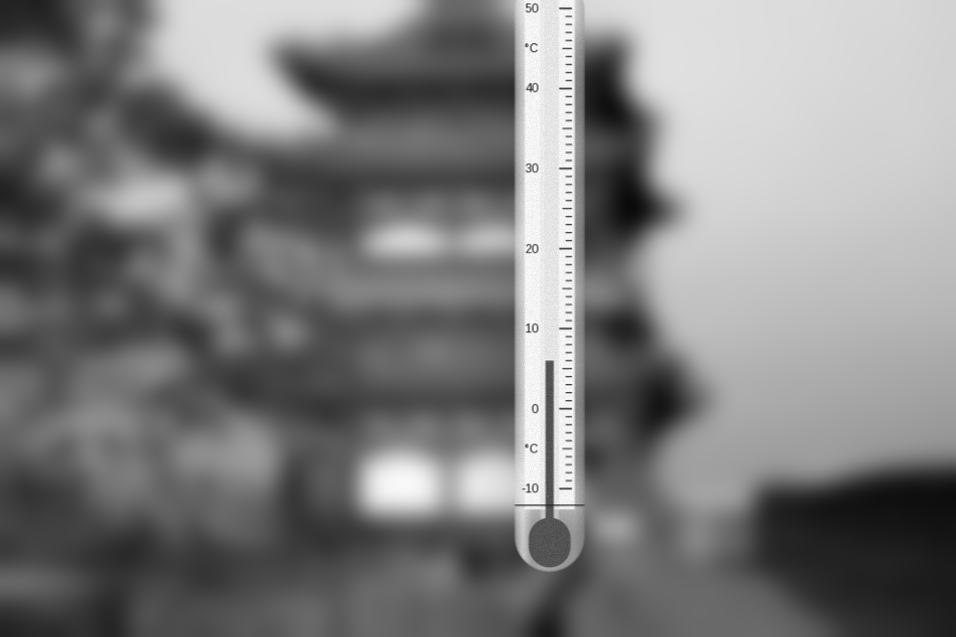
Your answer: 6 °C
